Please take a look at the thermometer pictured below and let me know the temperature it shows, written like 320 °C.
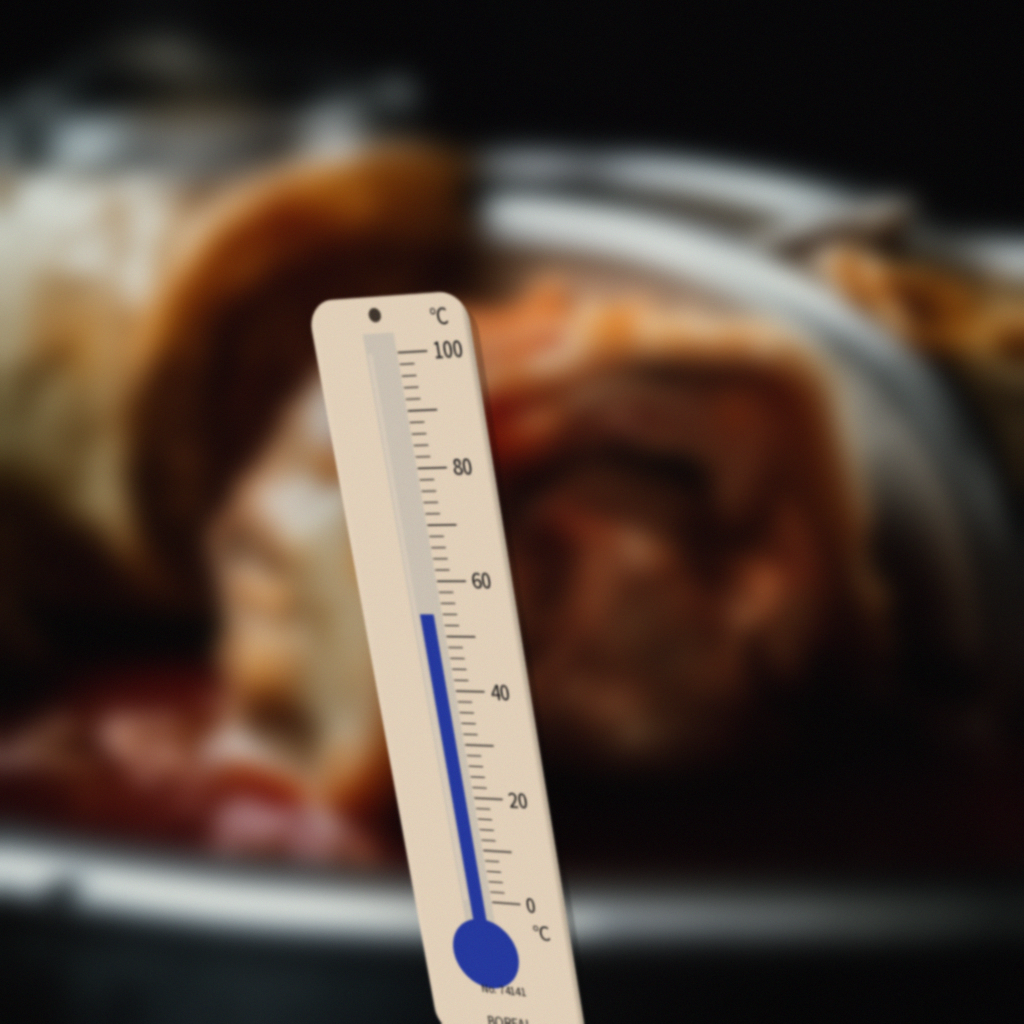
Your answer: 54 °C
